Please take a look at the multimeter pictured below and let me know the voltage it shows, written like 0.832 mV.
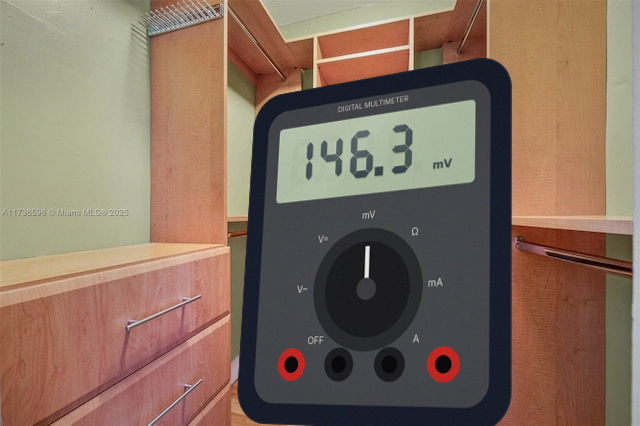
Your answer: 146.3 mV
